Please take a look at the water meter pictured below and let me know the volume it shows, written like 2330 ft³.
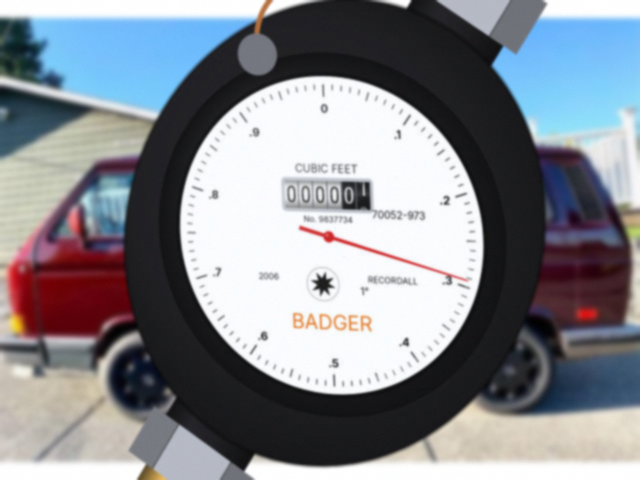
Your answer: 1.29 ft³
